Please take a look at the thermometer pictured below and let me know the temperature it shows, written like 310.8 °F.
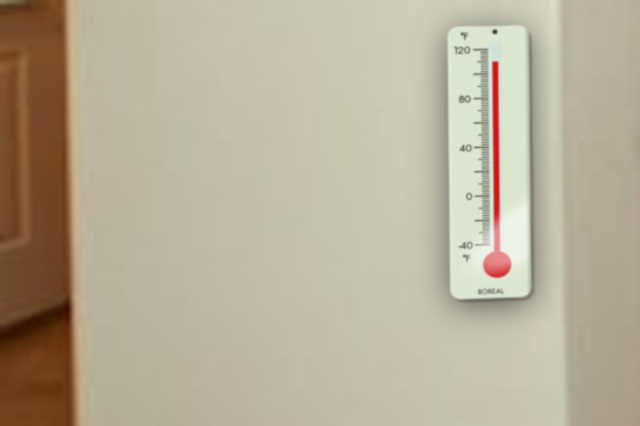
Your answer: 110 °F
